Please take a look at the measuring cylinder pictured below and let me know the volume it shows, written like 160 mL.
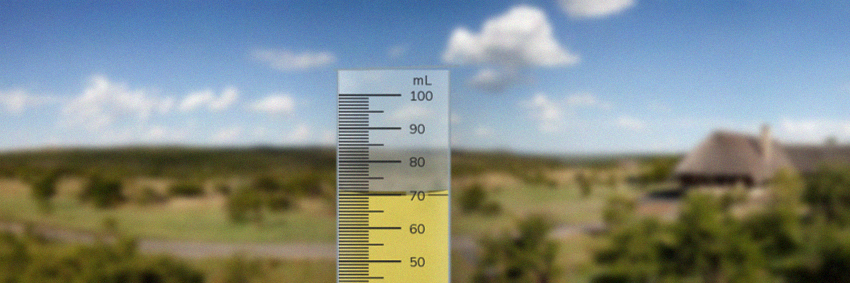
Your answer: 70 mL
